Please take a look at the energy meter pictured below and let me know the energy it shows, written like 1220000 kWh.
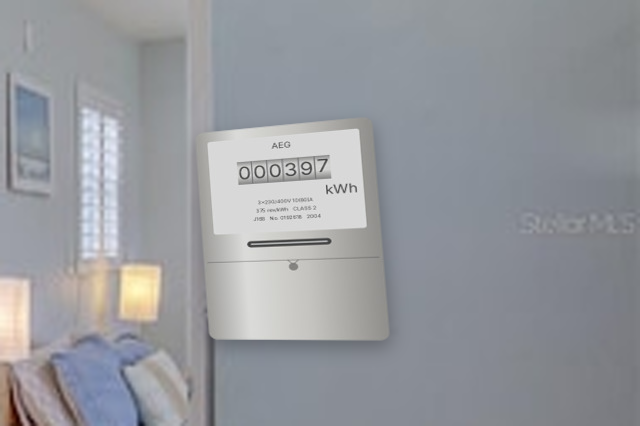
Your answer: 397 kWh
